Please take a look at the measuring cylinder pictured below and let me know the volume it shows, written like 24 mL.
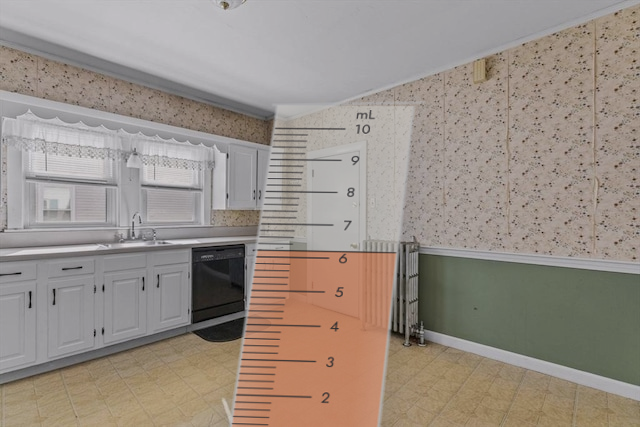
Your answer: 6.2 mL
